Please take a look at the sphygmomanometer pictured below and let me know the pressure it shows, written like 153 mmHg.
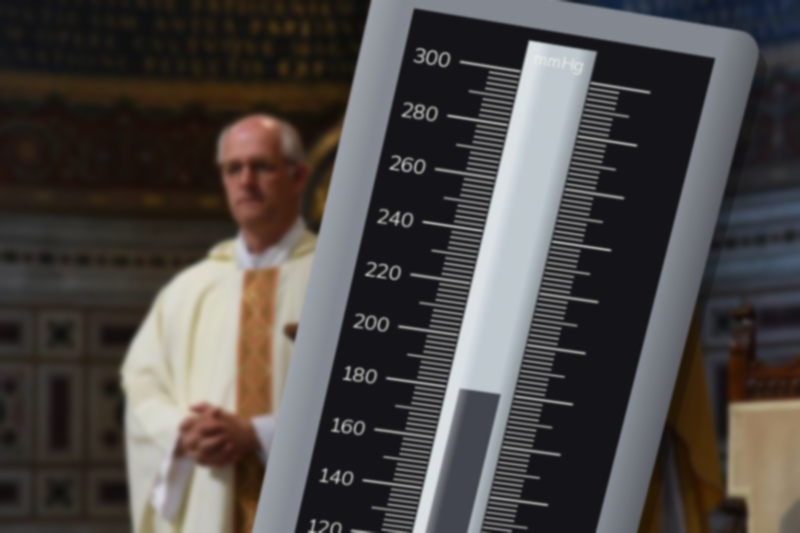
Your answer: 180 mmHg
